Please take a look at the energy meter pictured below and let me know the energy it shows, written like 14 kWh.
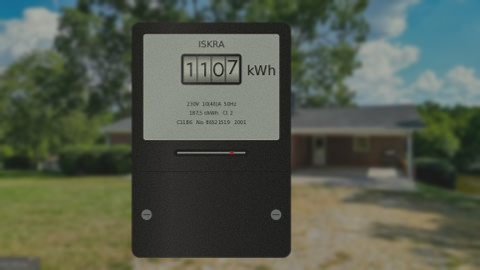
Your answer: 1107 kWh
